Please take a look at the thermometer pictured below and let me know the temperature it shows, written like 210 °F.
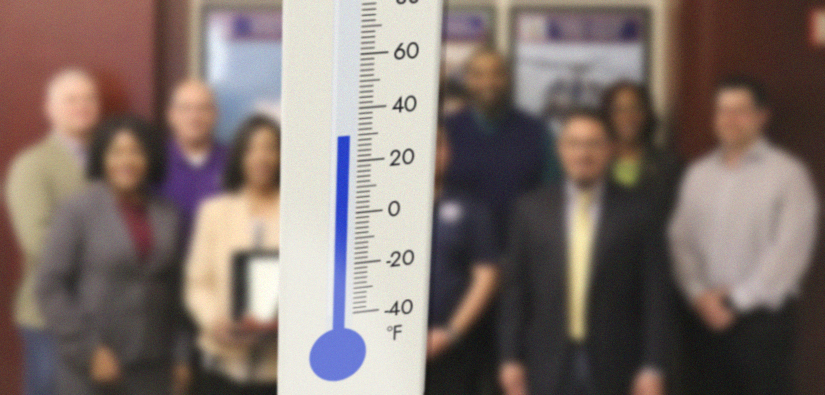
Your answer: 30 °F
